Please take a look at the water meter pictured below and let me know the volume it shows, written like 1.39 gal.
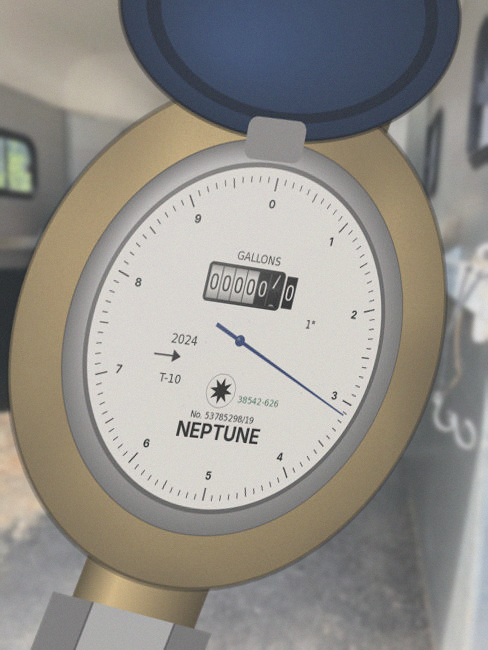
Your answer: 73.1 gal
